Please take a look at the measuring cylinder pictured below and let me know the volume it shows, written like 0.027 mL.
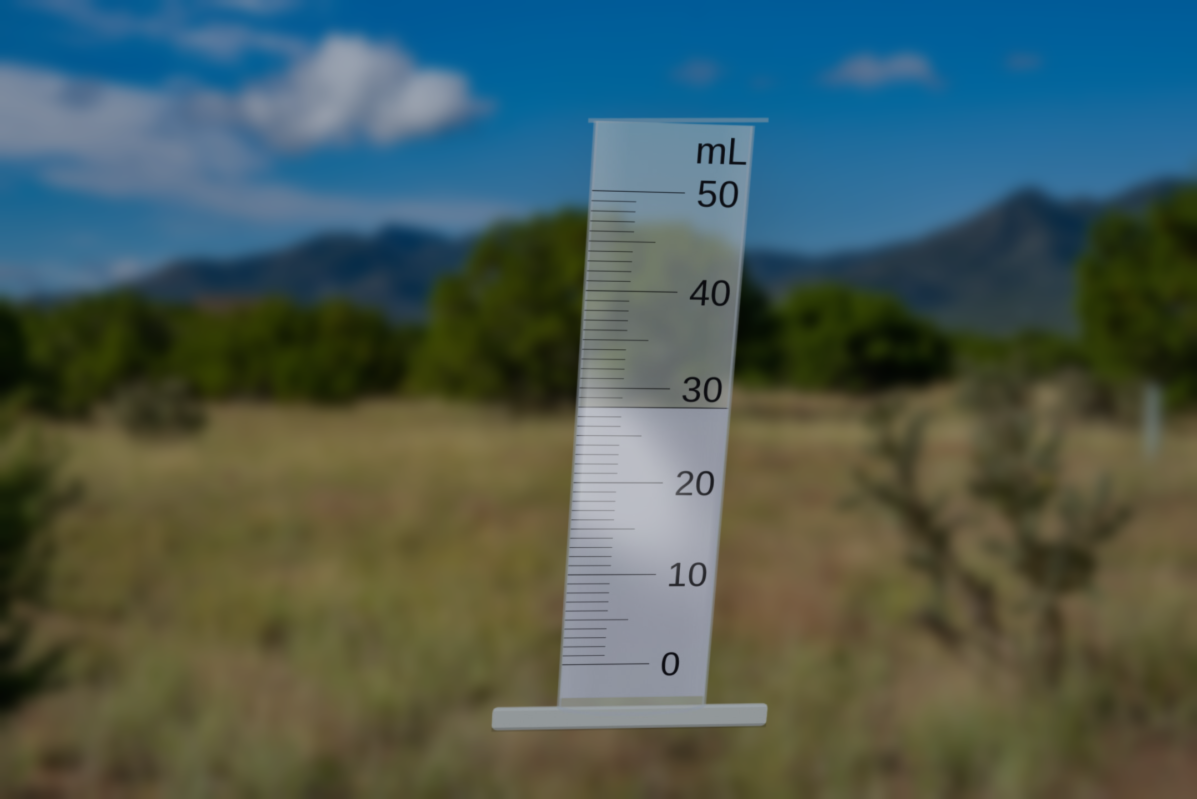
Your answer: 28 mL
